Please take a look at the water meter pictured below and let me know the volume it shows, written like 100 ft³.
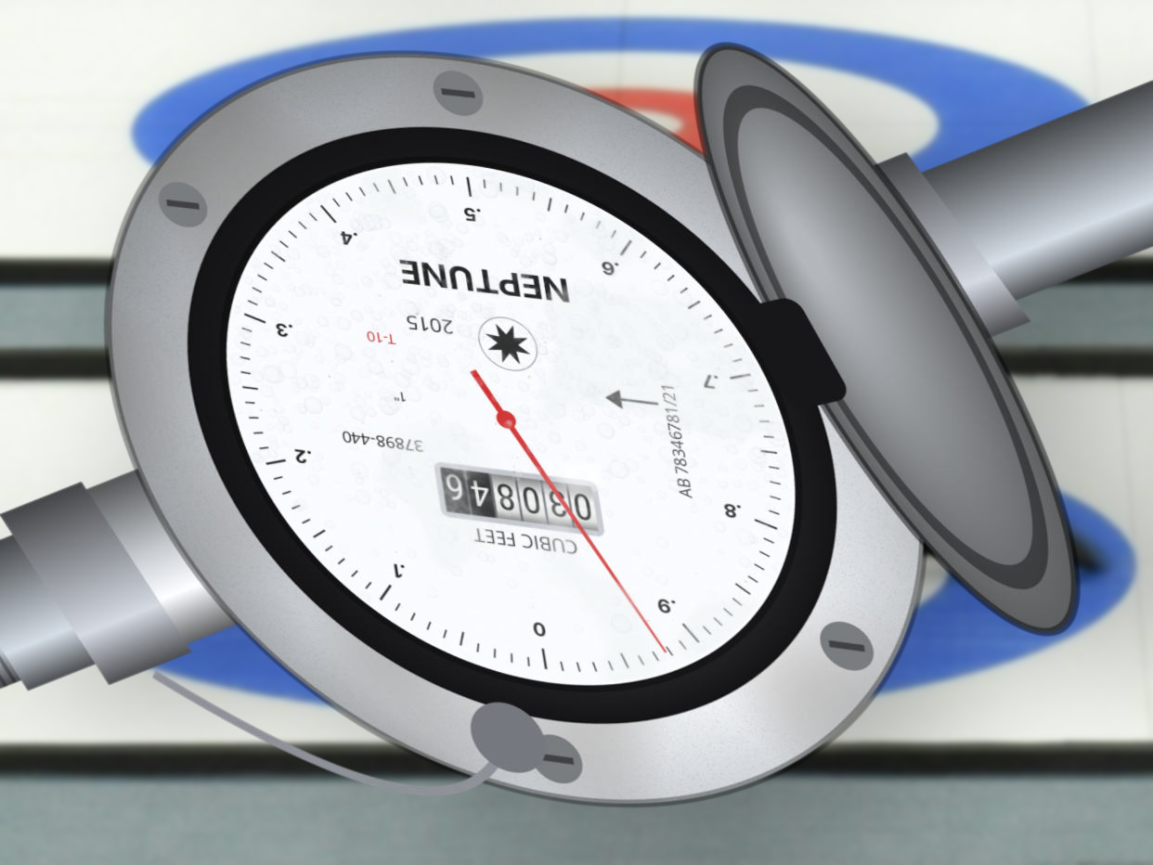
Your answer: 30845.92 ft³
